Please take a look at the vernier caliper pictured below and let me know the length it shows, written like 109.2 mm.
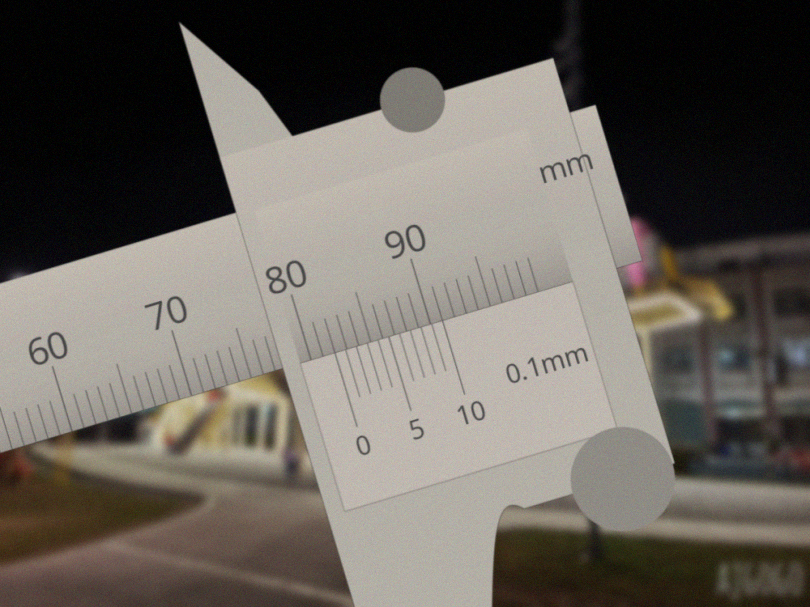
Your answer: 82.0 mm
